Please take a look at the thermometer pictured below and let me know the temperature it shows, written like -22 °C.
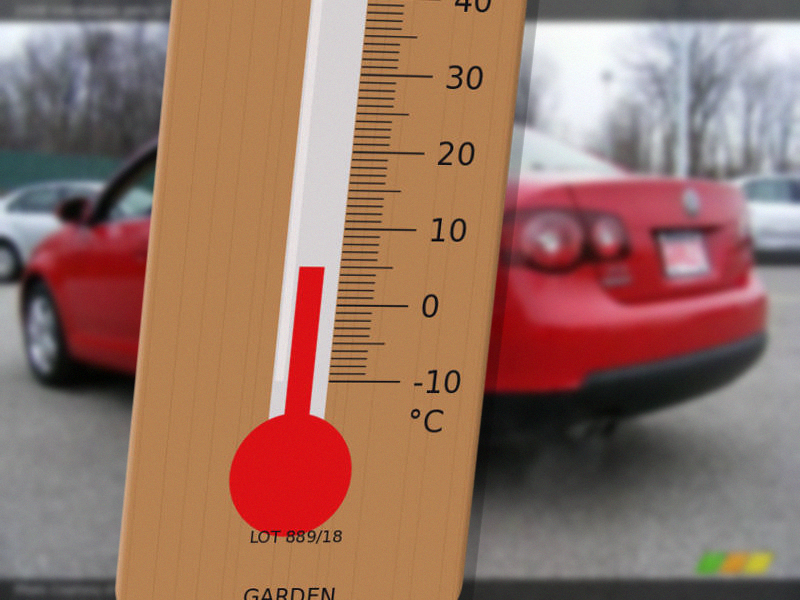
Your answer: 5 °C
